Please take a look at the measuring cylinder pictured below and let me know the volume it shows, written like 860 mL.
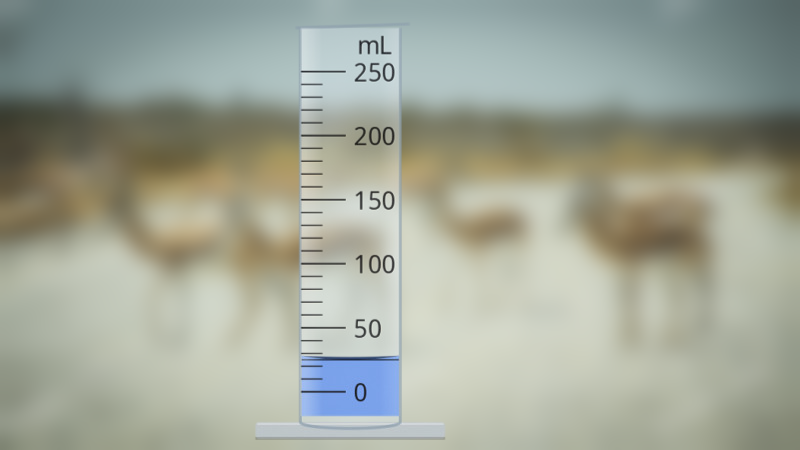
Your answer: 25 mL
